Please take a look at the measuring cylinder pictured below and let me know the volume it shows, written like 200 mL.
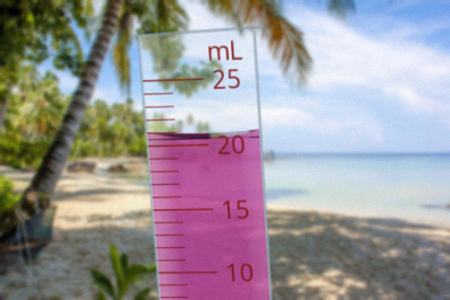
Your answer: 20.5 mL
